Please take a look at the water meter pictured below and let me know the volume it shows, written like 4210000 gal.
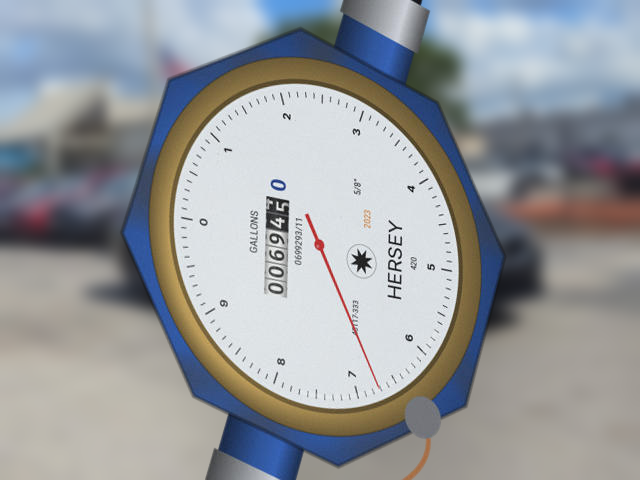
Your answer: 69446.7 gal
